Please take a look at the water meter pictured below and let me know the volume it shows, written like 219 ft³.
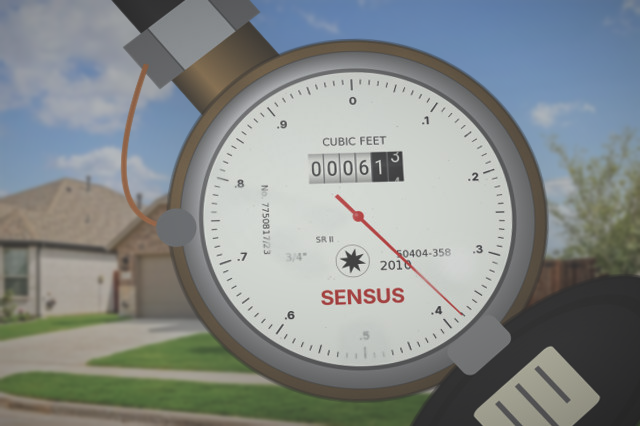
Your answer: 613.38 ft³
